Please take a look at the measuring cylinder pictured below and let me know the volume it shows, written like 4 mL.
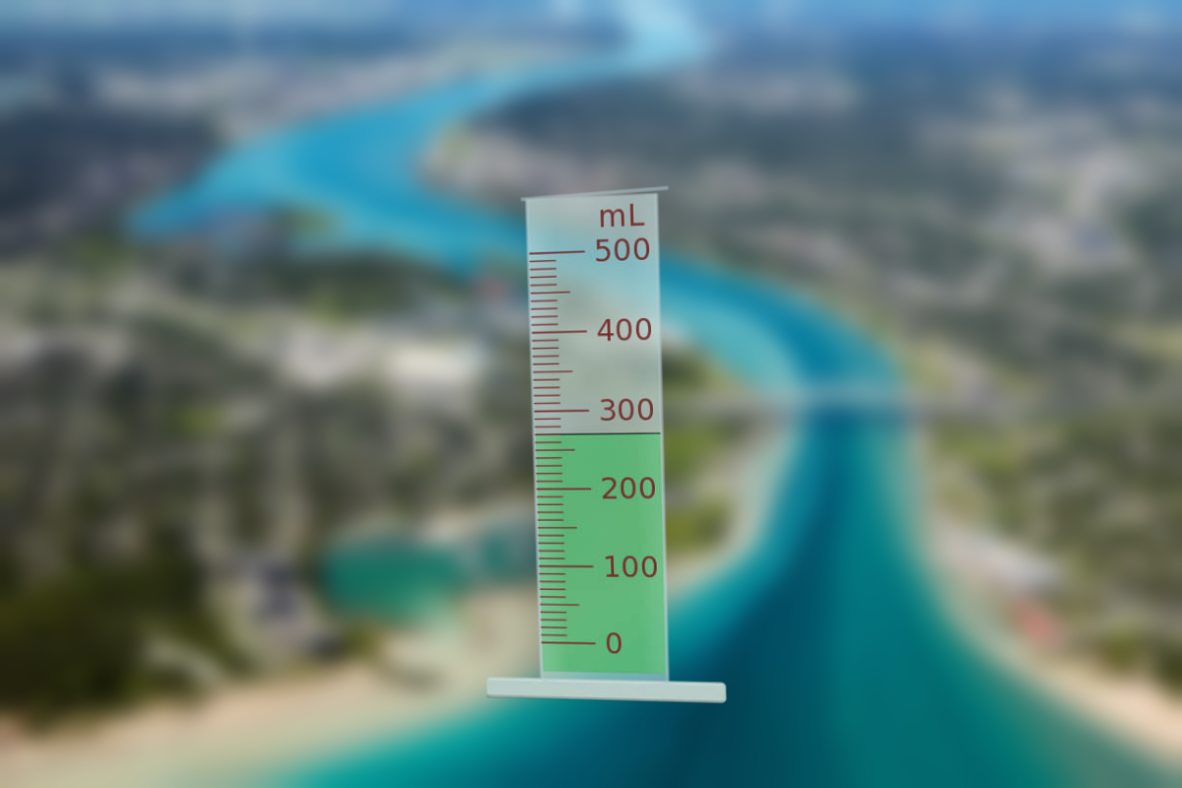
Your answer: 270 mL
